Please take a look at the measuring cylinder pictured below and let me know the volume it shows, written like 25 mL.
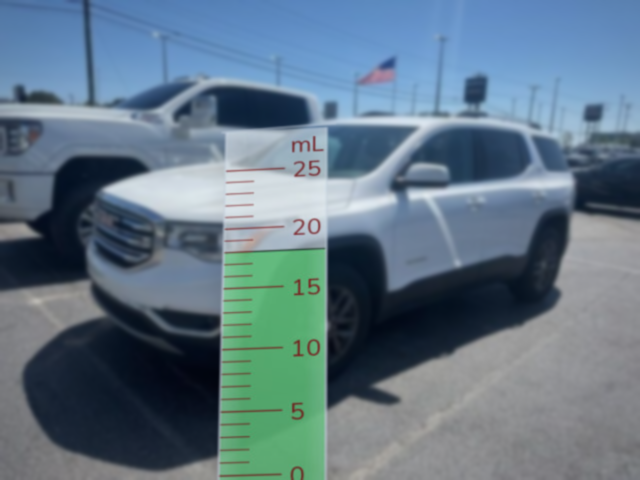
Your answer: 18 mL
